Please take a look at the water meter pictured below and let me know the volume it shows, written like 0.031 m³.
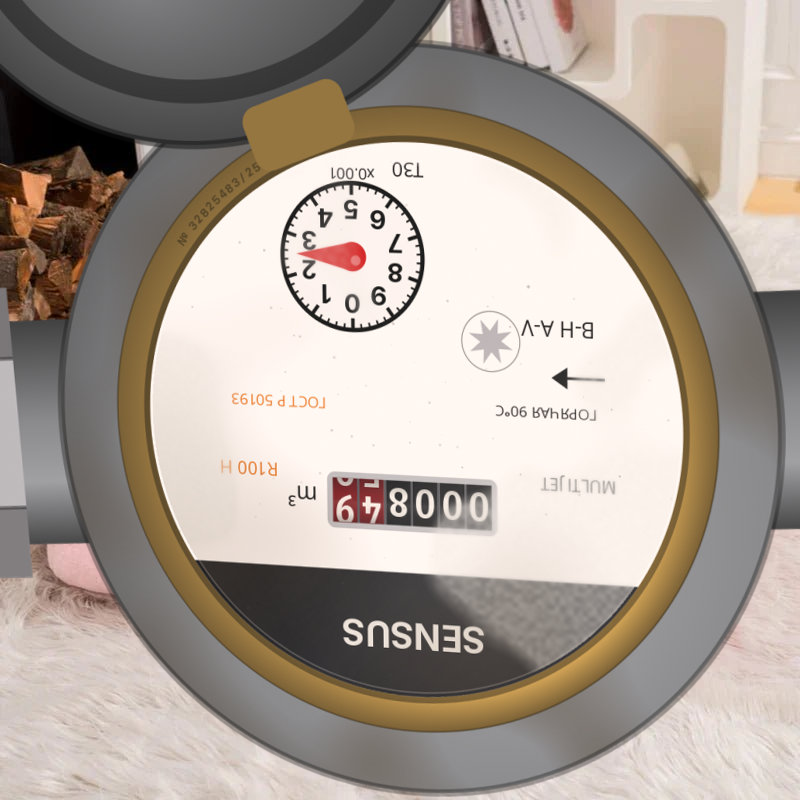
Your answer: 8.492 m³
